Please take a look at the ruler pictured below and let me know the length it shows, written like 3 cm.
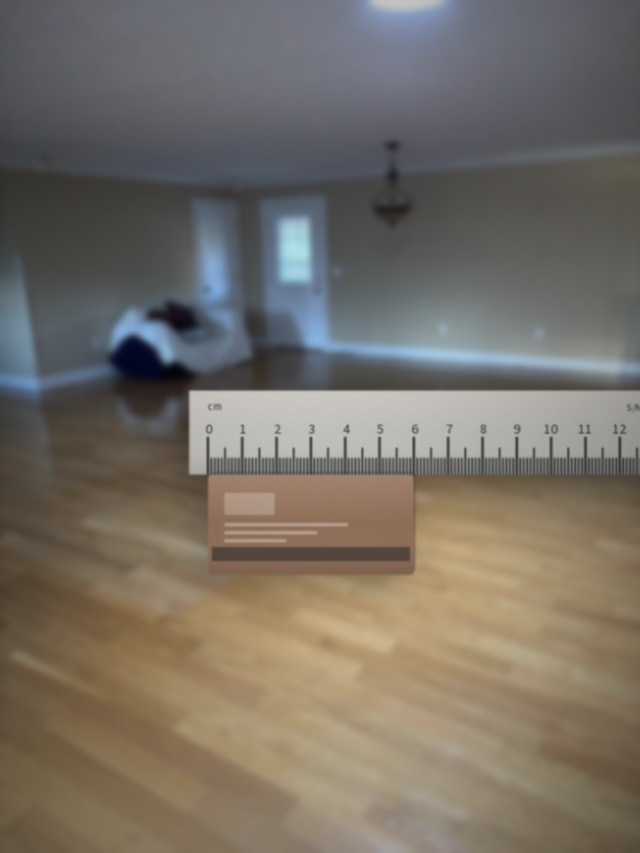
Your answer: 6 cm
